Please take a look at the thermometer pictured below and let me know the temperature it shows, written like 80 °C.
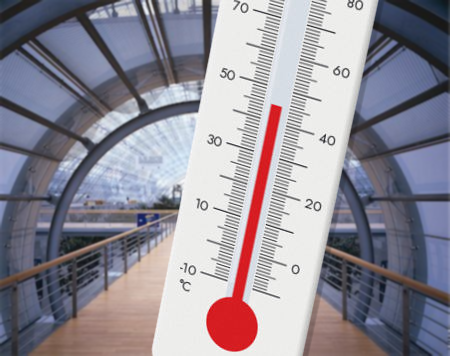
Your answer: 45 °C
